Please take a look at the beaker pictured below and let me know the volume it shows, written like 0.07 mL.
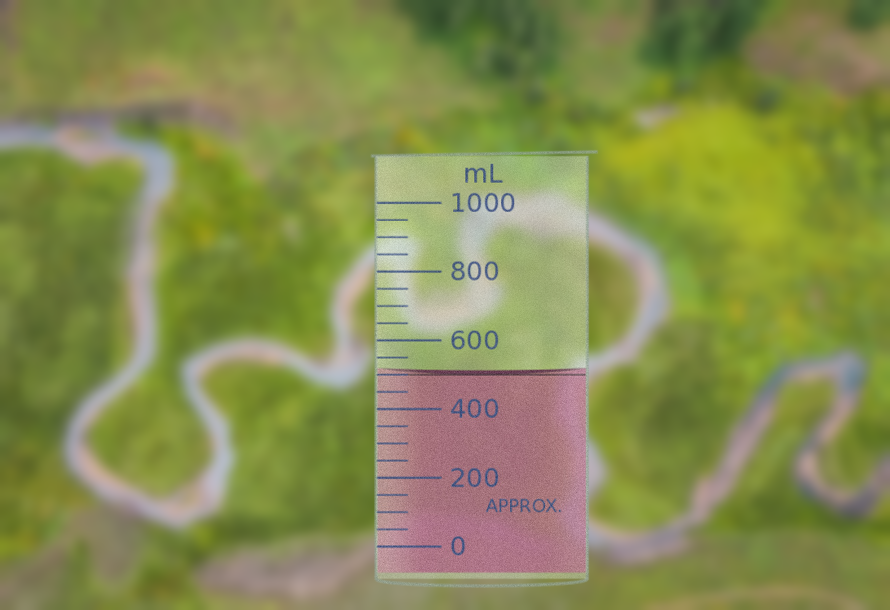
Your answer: 500 mL
